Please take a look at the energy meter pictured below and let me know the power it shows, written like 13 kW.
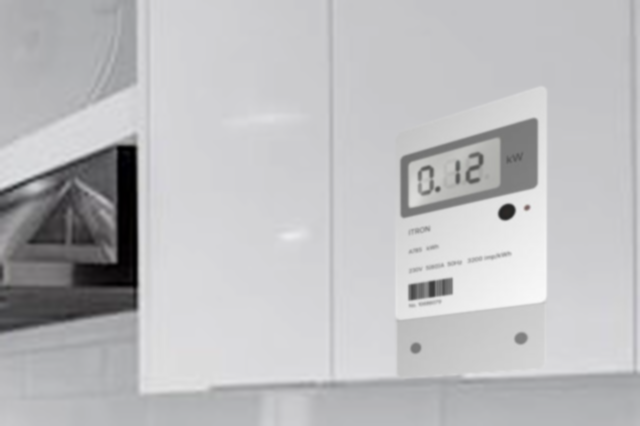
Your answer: 0.12 kW
